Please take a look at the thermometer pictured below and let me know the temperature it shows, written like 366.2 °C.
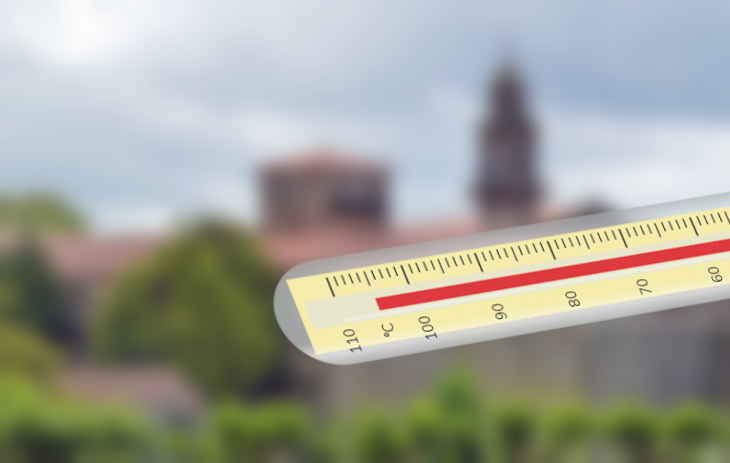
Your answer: 105 °C
